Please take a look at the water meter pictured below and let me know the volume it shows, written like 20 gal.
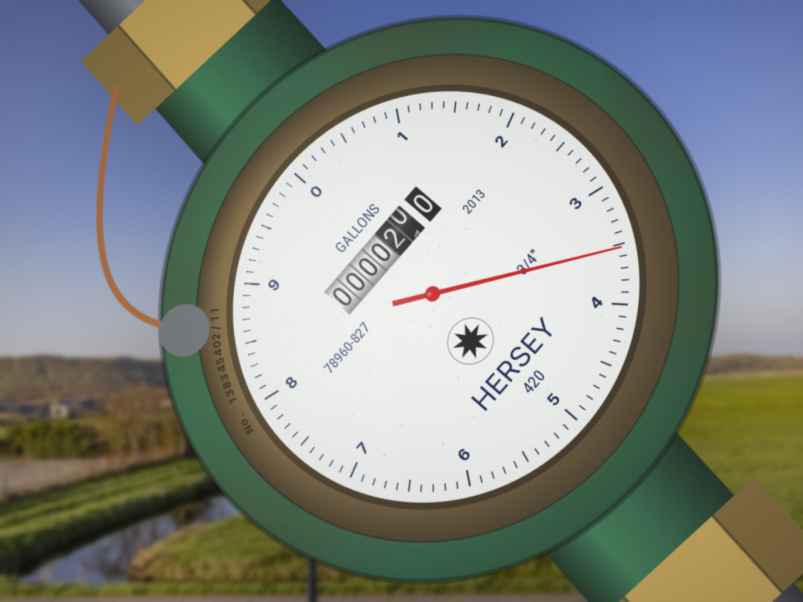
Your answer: 203.5 gal
